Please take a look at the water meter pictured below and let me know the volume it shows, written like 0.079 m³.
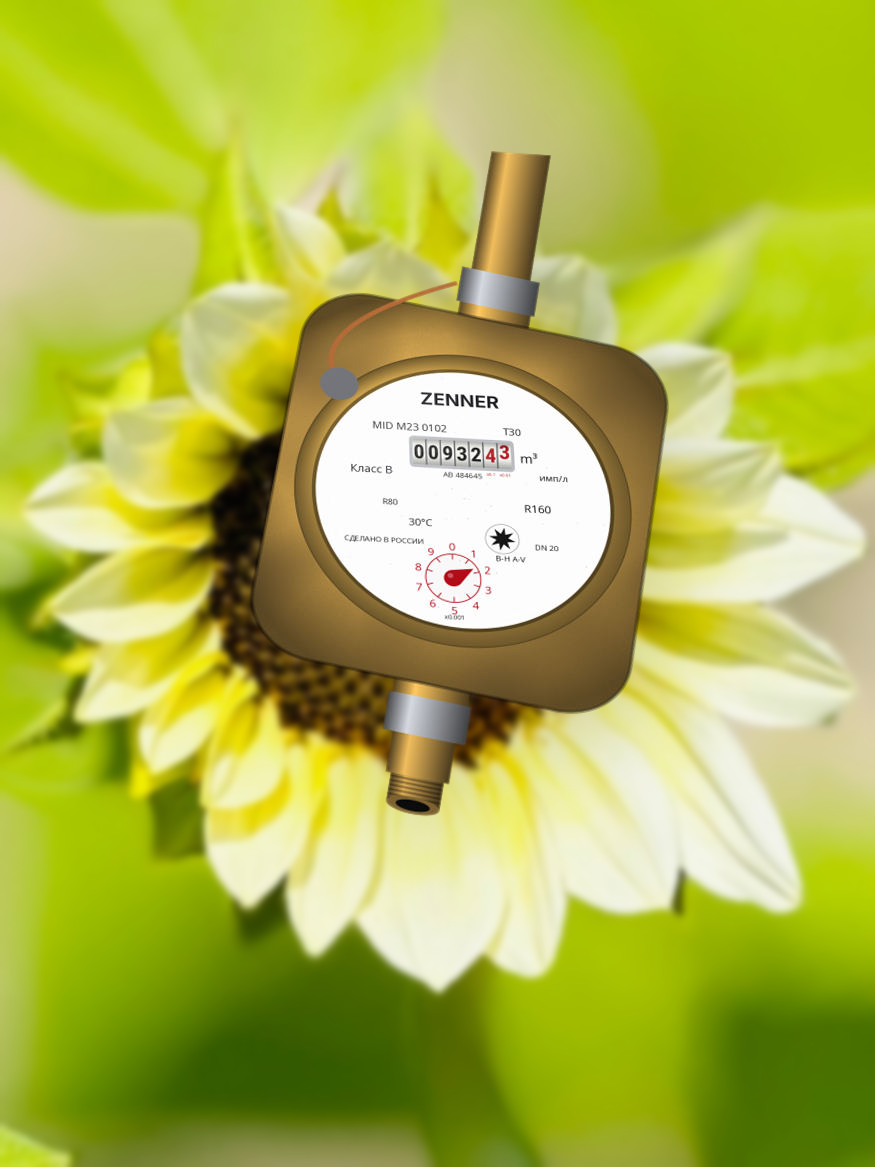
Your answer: 932.431 m³
